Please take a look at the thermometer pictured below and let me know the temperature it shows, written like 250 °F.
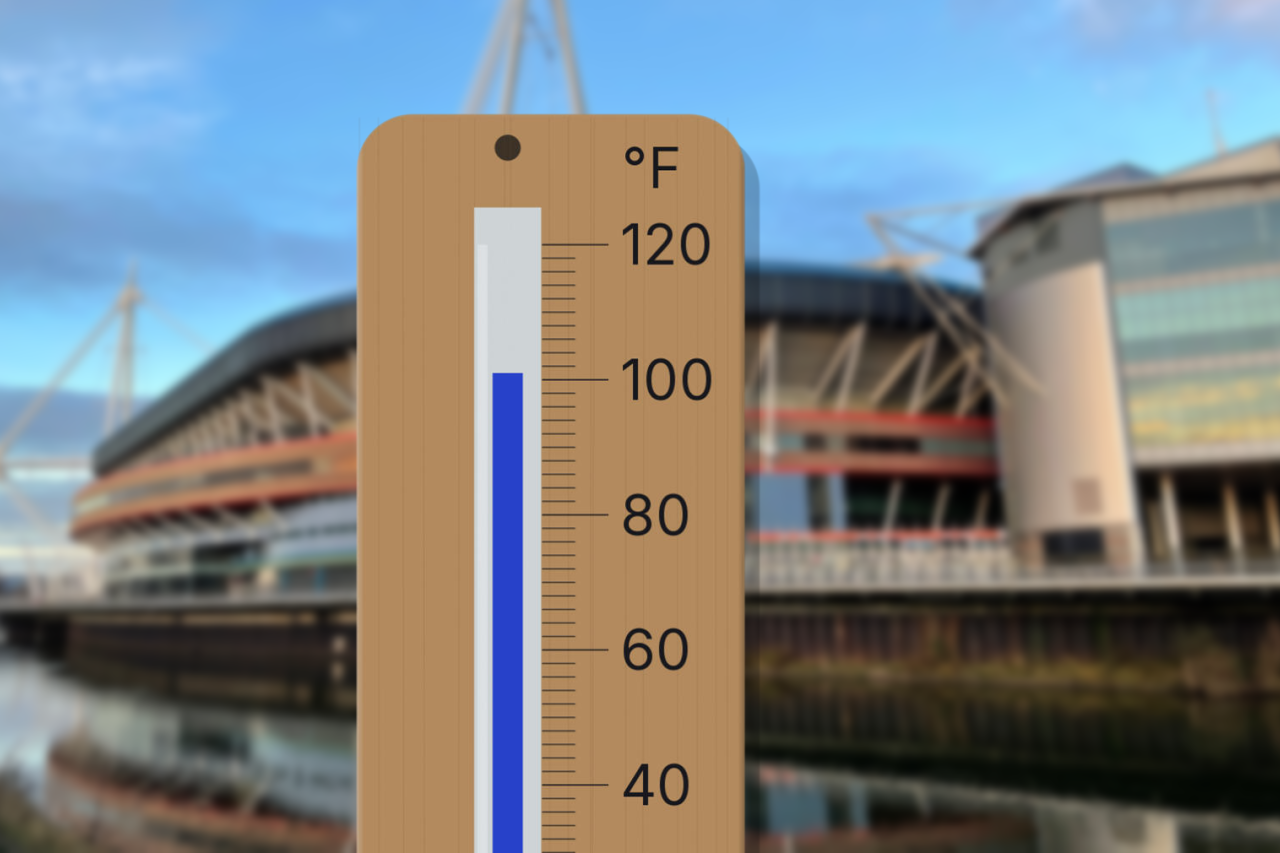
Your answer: 101 °F
